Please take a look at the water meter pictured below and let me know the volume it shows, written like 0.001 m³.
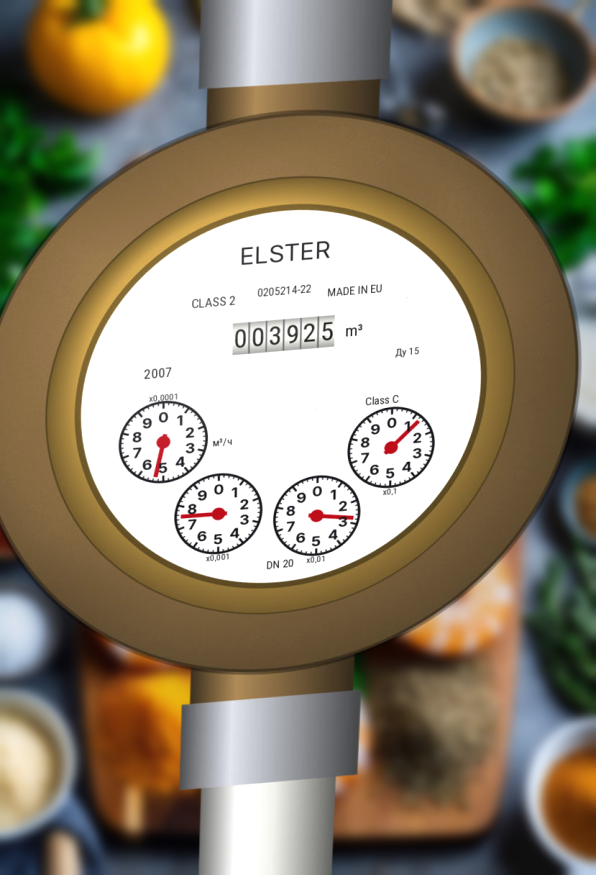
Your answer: 3925.1275 m³
